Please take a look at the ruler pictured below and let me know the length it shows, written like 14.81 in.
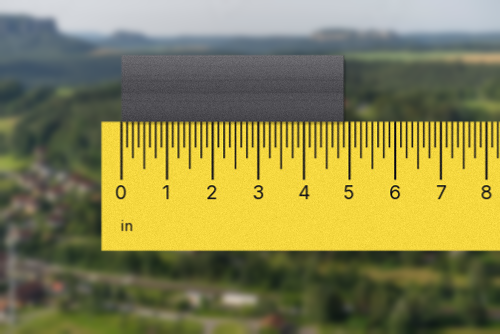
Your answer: 4.875 in
